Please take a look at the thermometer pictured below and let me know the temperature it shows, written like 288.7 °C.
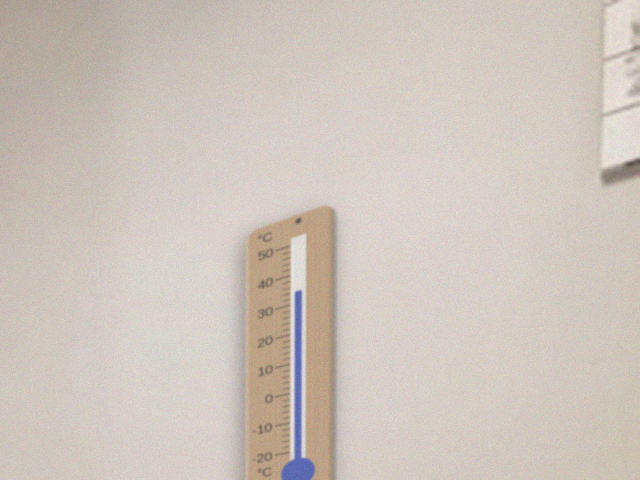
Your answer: 34 °C
